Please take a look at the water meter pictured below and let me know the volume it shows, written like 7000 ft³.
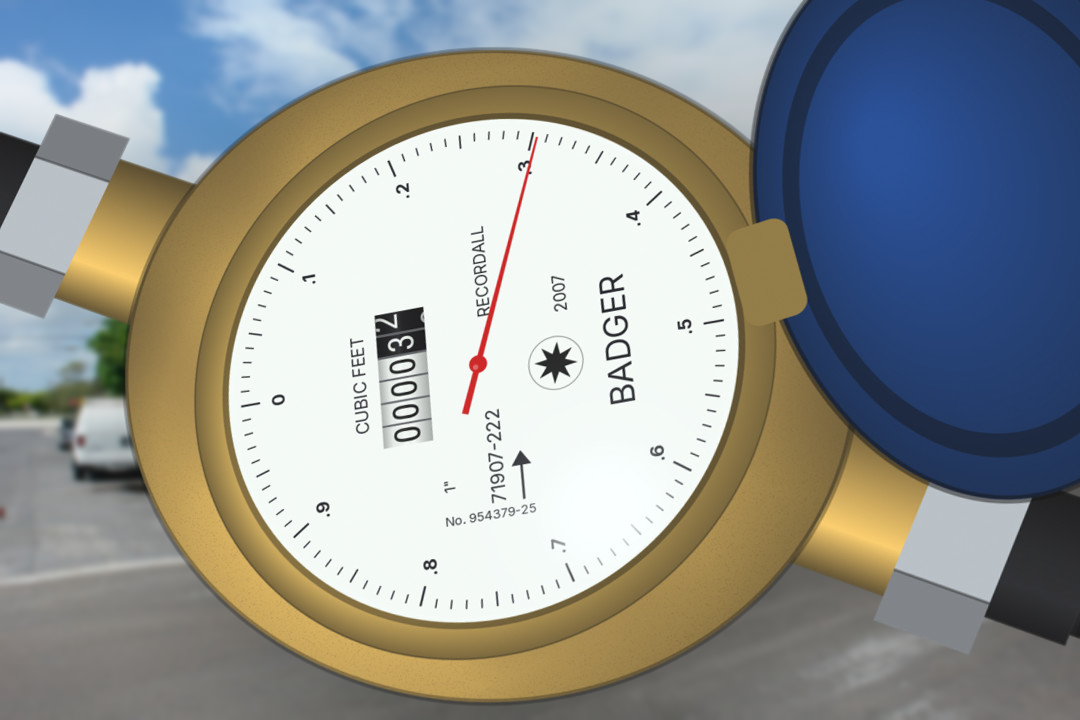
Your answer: 32.30 ft³
